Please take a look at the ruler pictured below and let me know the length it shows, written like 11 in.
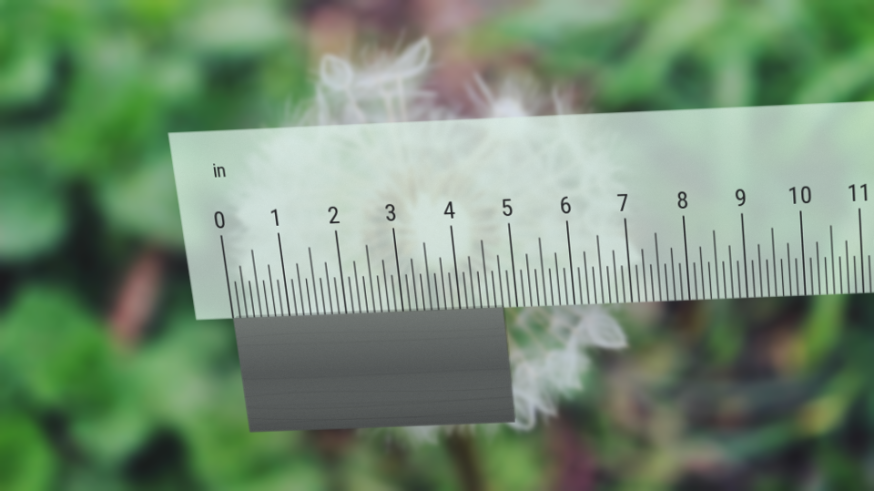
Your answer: 4.75 in
